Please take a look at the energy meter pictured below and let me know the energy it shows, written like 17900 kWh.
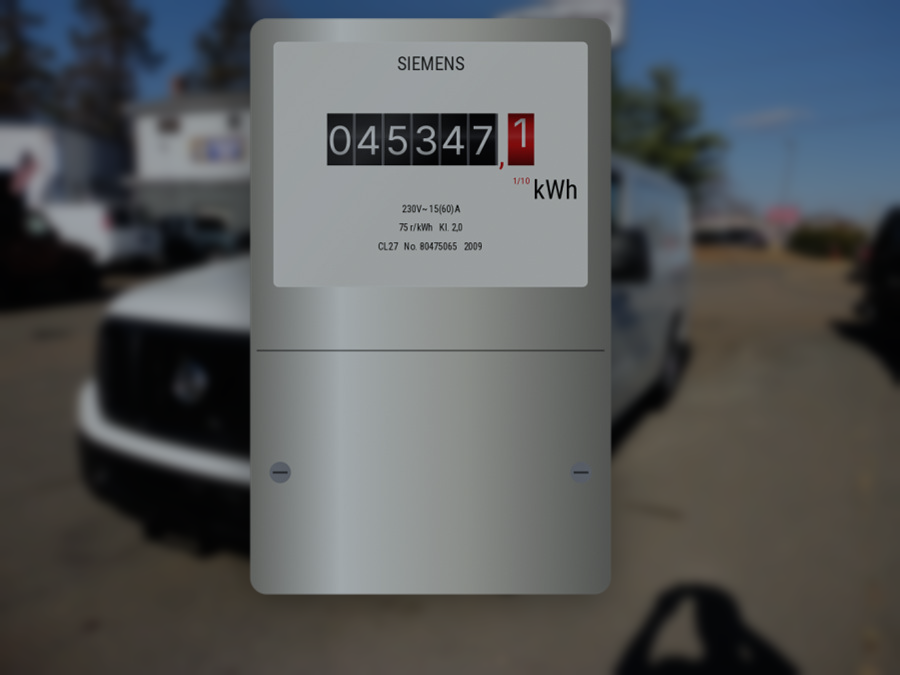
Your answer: 45347.1 kWh
